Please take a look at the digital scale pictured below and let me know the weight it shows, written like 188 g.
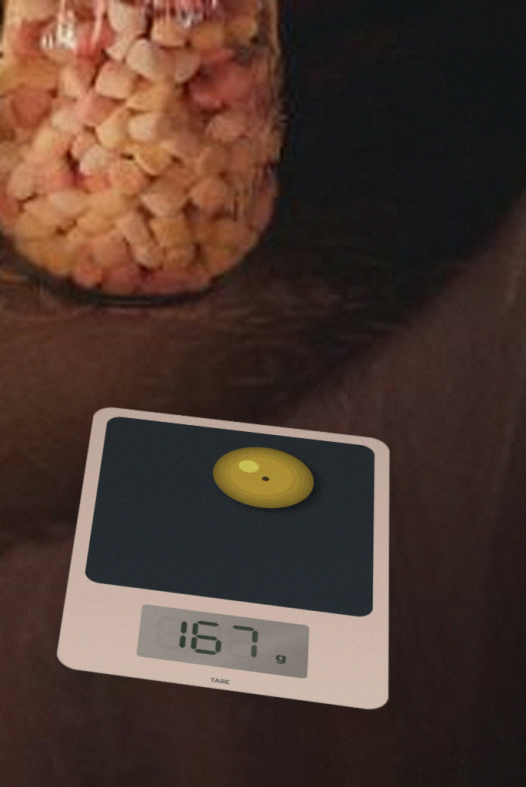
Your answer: 167 g
